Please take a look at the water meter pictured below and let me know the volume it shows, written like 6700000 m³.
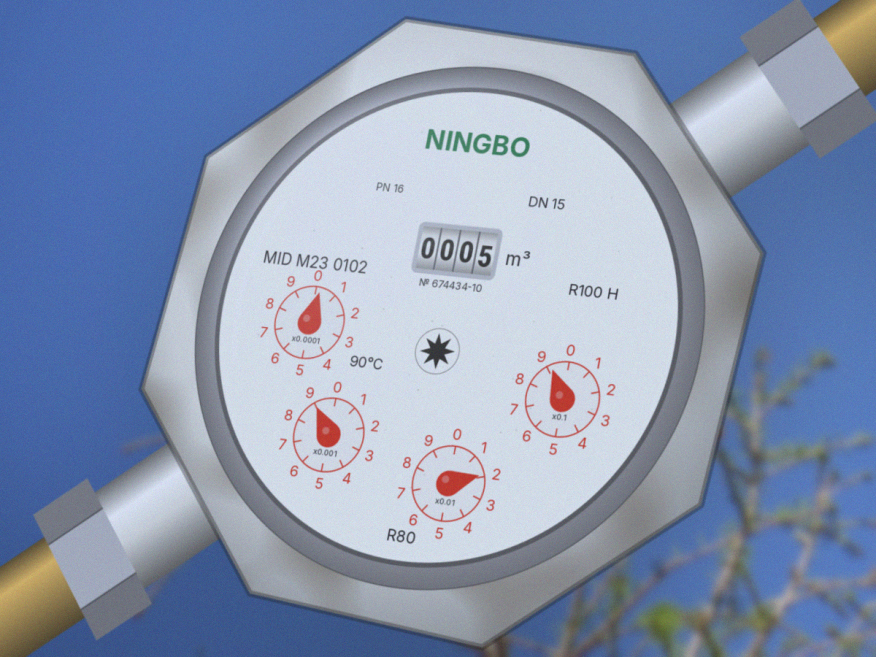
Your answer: 4.9190 m³
